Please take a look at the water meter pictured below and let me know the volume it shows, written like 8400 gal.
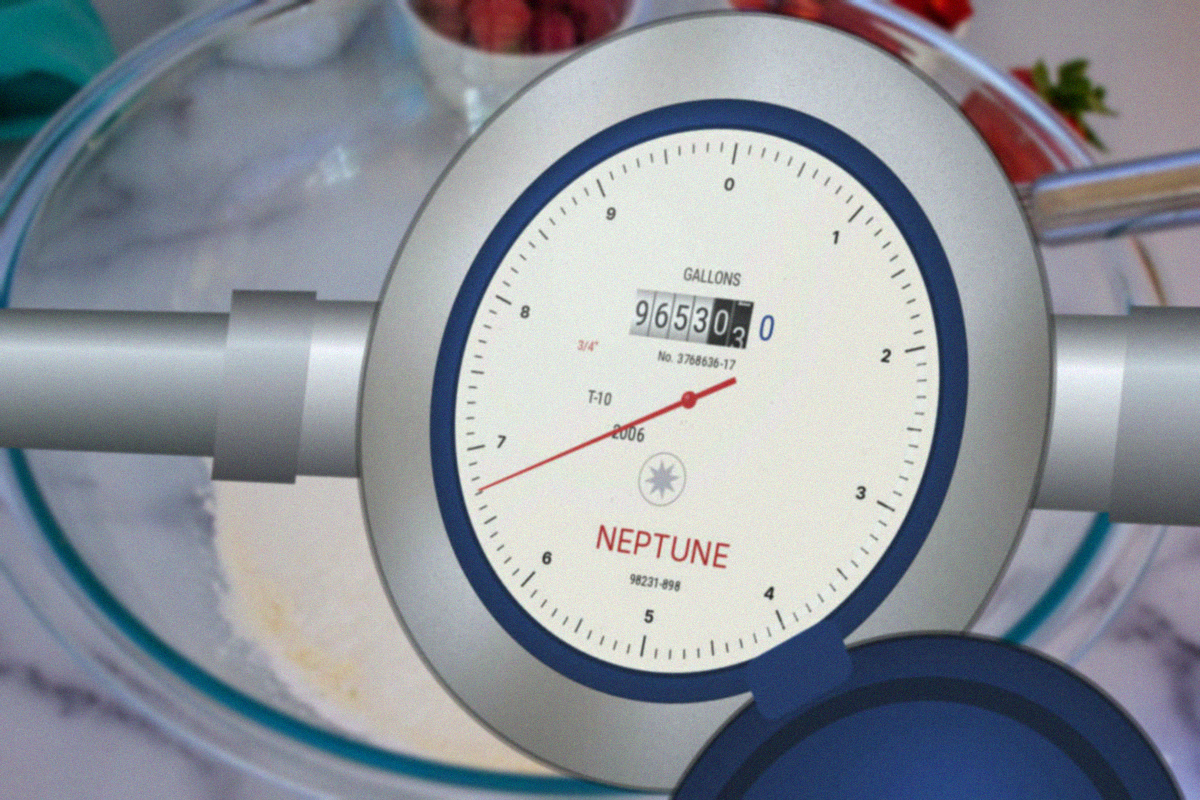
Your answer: 9653026.7 gal
